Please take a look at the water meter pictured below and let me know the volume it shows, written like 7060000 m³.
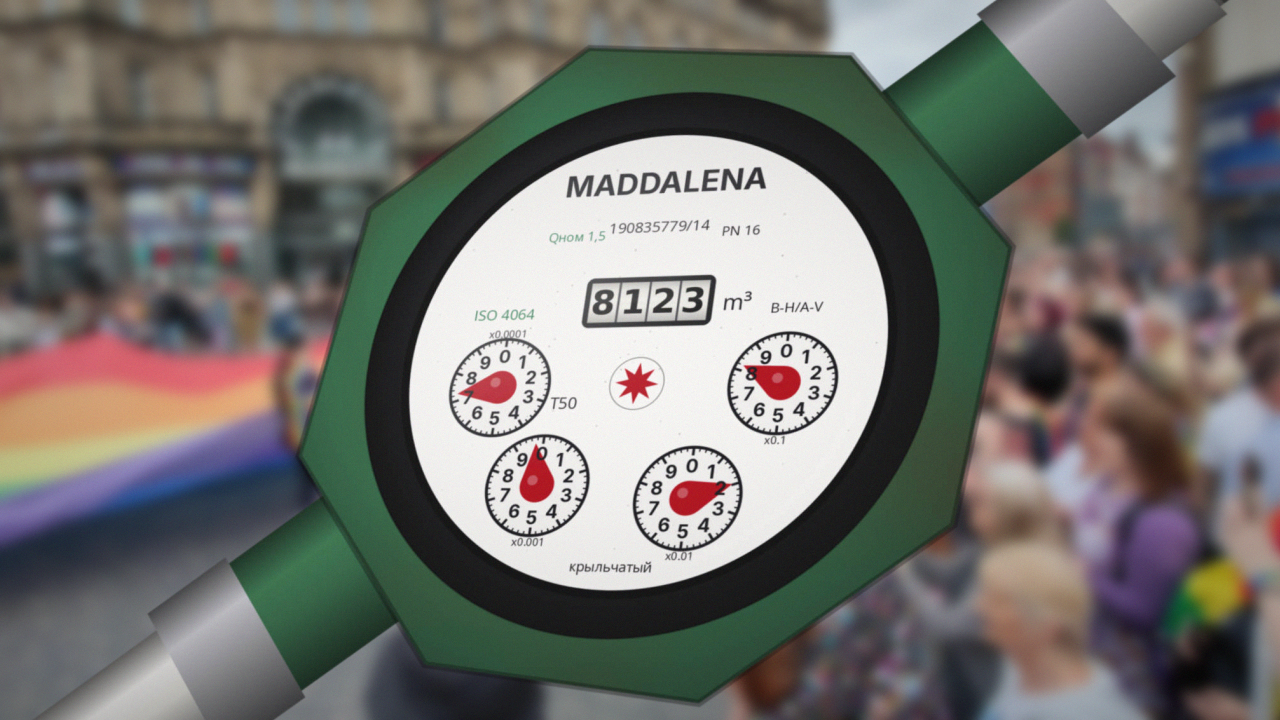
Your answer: 8123.8197 m³
